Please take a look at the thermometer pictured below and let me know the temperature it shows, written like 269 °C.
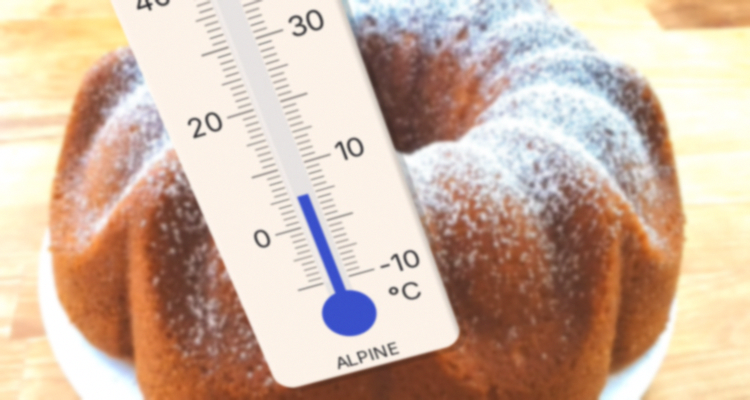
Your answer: 5 °C
